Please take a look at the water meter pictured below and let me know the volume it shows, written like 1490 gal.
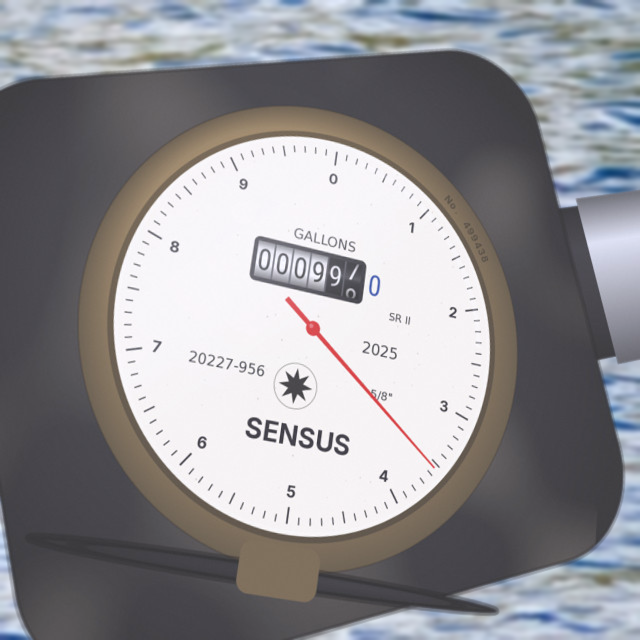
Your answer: 9973.5 gal
